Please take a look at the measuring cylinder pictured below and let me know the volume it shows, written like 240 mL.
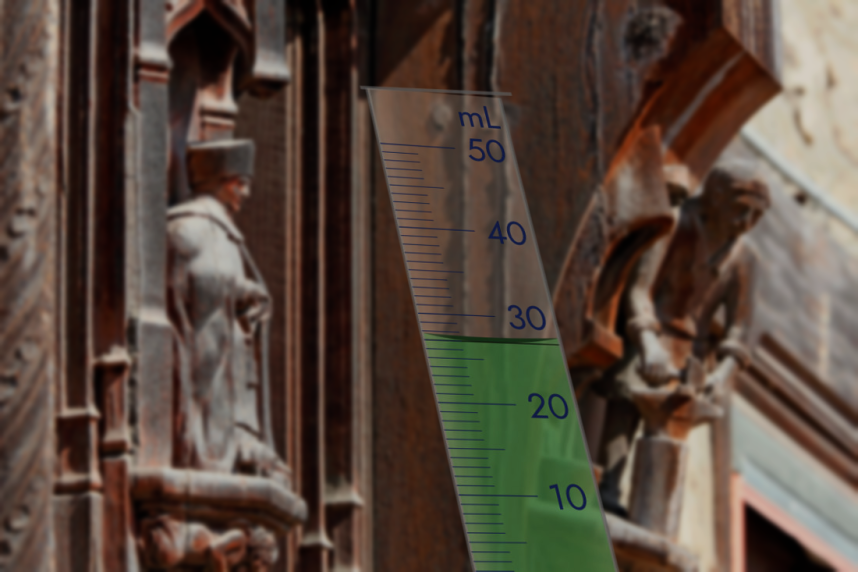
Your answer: 27 mL
